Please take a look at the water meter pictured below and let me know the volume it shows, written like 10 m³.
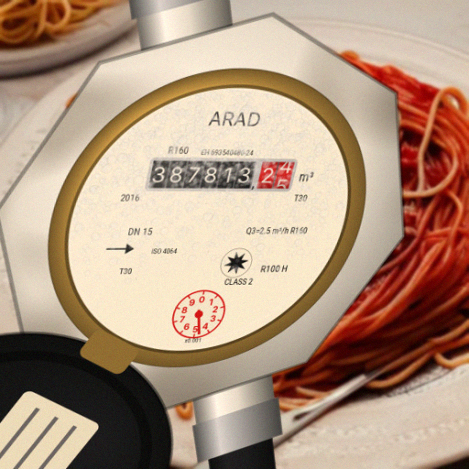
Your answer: 387813.244 m³
